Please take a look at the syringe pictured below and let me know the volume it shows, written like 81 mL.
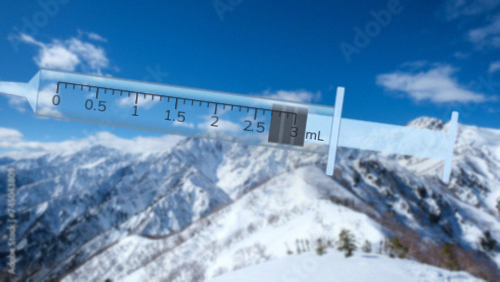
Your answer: 2.7 mL
